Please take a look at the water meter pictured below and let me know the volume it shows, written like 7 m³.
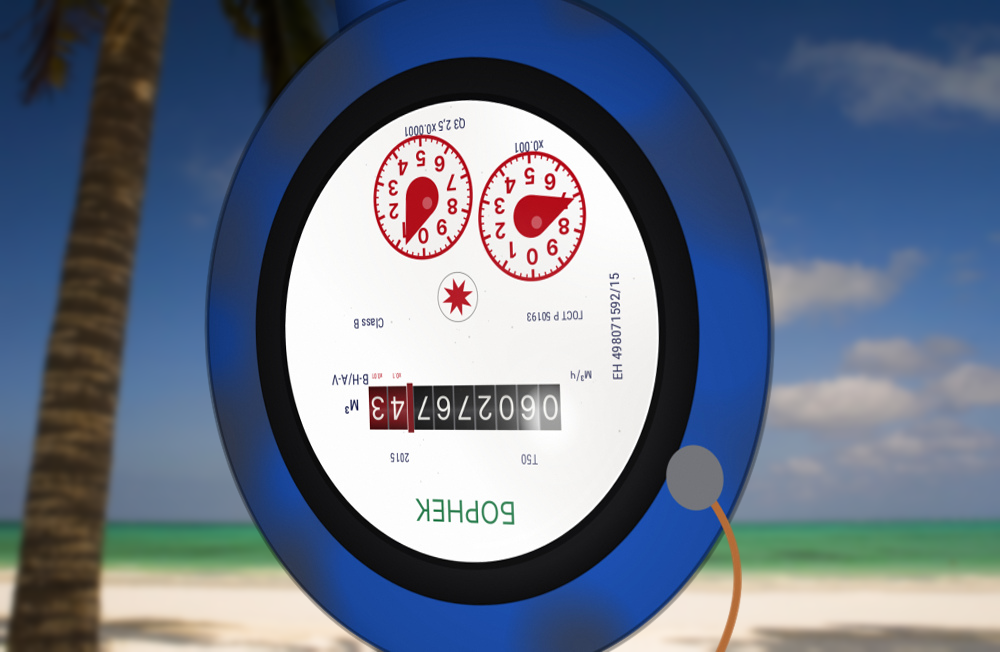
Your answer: 602767.4370 m³
